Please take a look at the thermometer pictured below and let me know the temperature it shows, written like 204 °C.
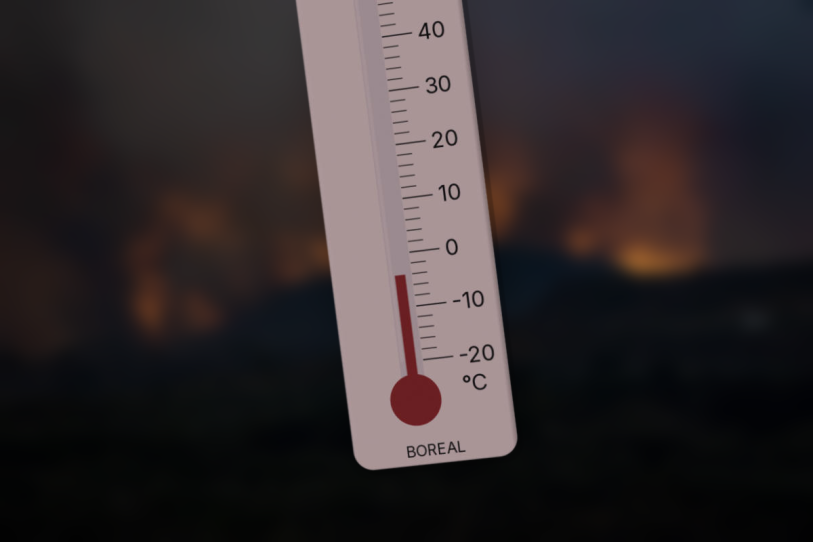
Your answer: -4 °C
